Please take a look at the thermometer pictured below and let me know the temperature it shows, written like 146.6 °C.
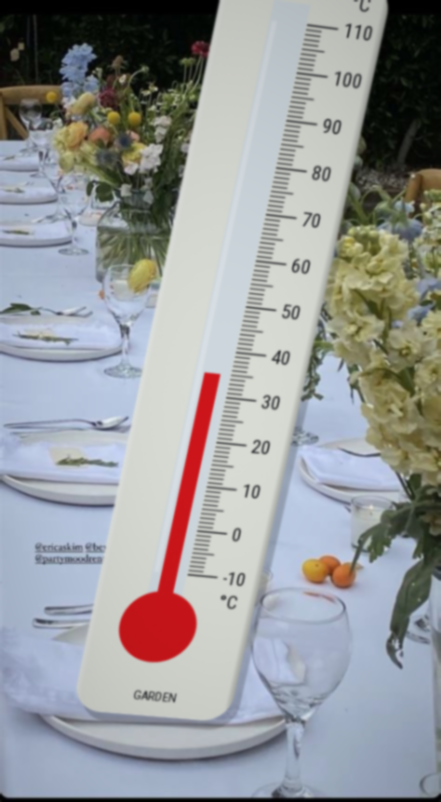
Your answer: 35 °C
